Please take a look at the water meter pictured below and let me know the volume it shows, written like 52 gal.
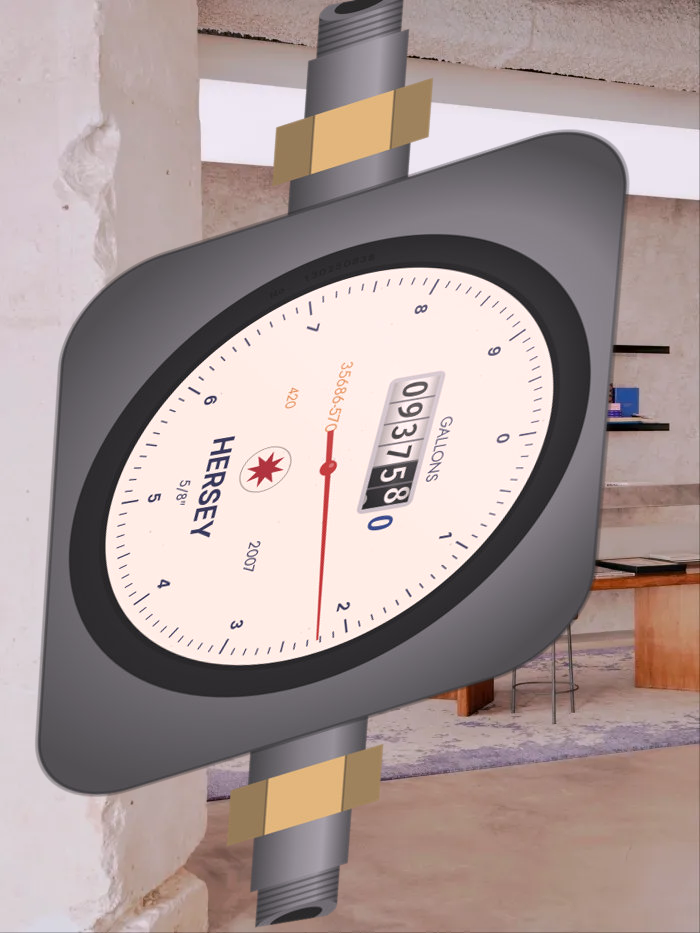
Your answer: 937582.2 gal
